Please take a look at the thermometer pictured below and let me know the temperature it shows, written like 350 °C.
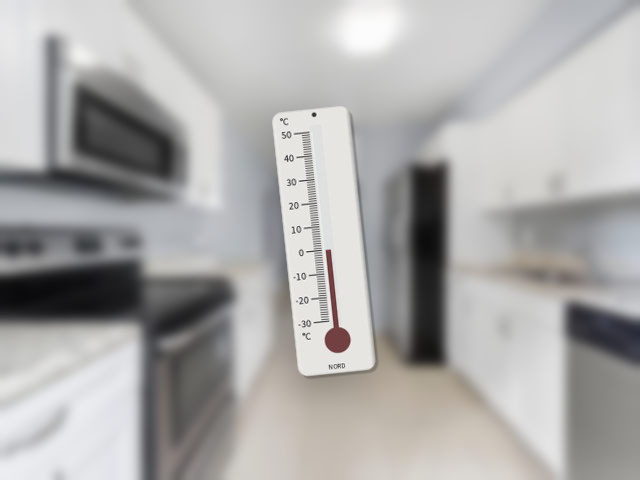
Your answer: 0 °C
